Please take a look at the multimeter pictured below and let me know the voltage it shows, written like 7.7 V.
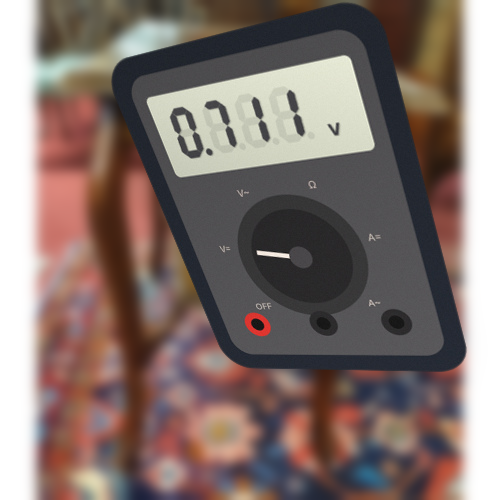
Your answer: 0.711 V
